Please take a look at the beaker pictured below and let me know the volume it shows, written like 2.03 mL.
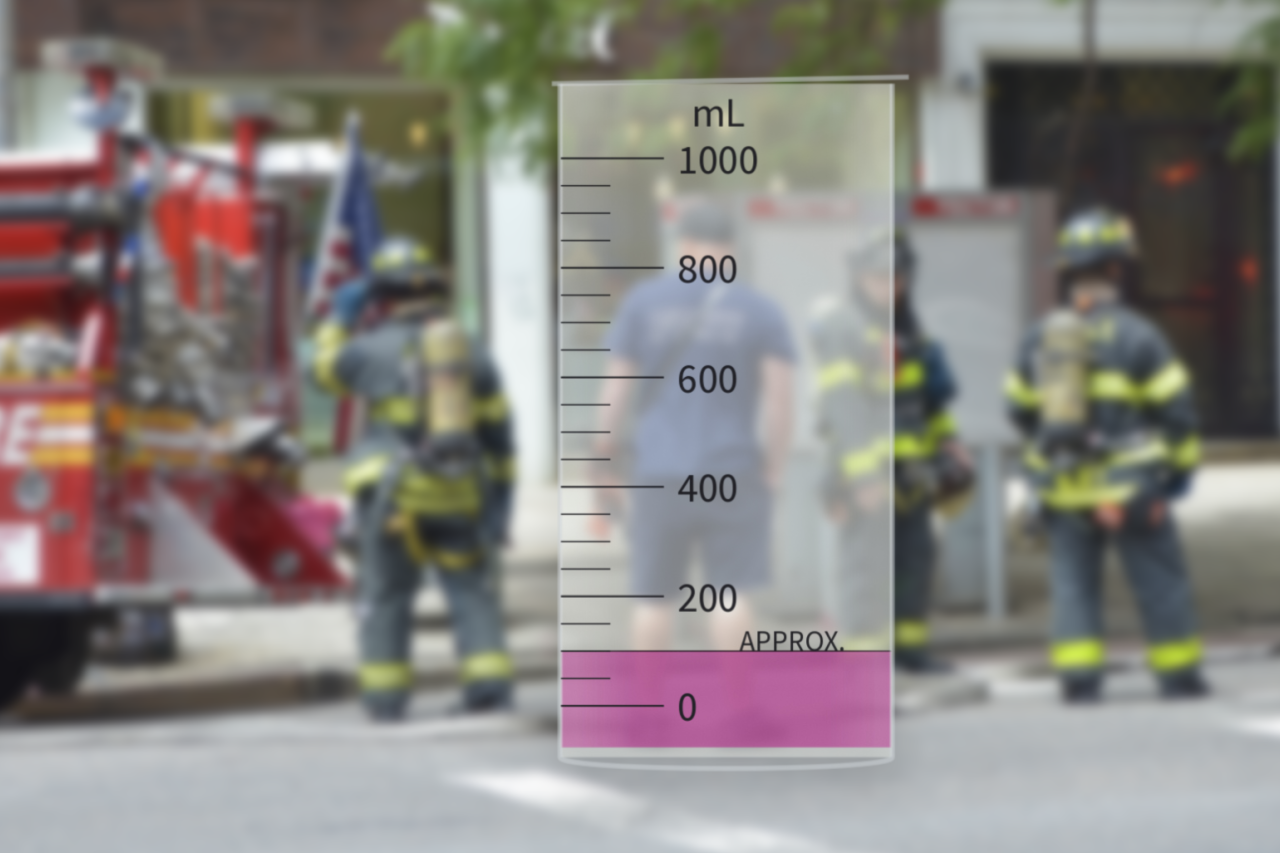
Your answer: 100 mL
